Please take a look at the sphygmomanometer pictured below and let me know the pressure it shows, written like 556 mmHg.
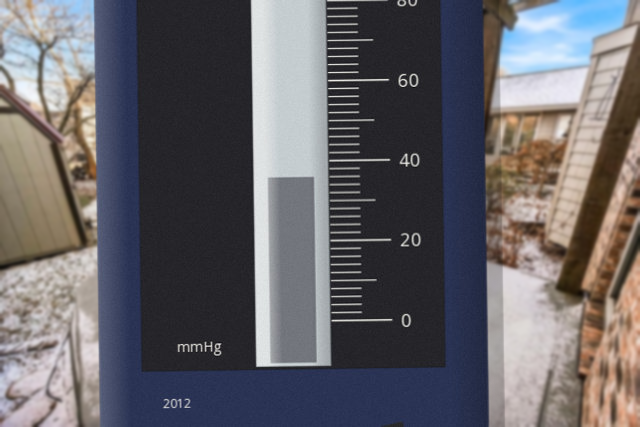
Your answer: 36 mmHg
